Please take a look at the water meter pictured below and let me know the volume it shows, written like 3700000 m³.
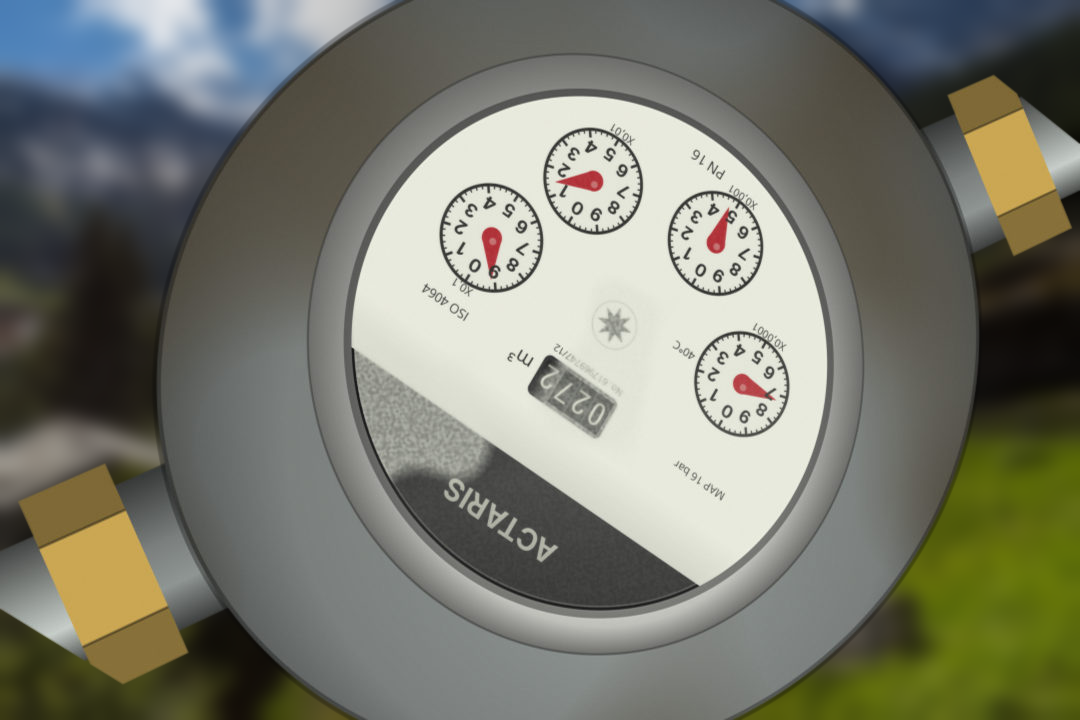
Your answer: 271.9147 m³
